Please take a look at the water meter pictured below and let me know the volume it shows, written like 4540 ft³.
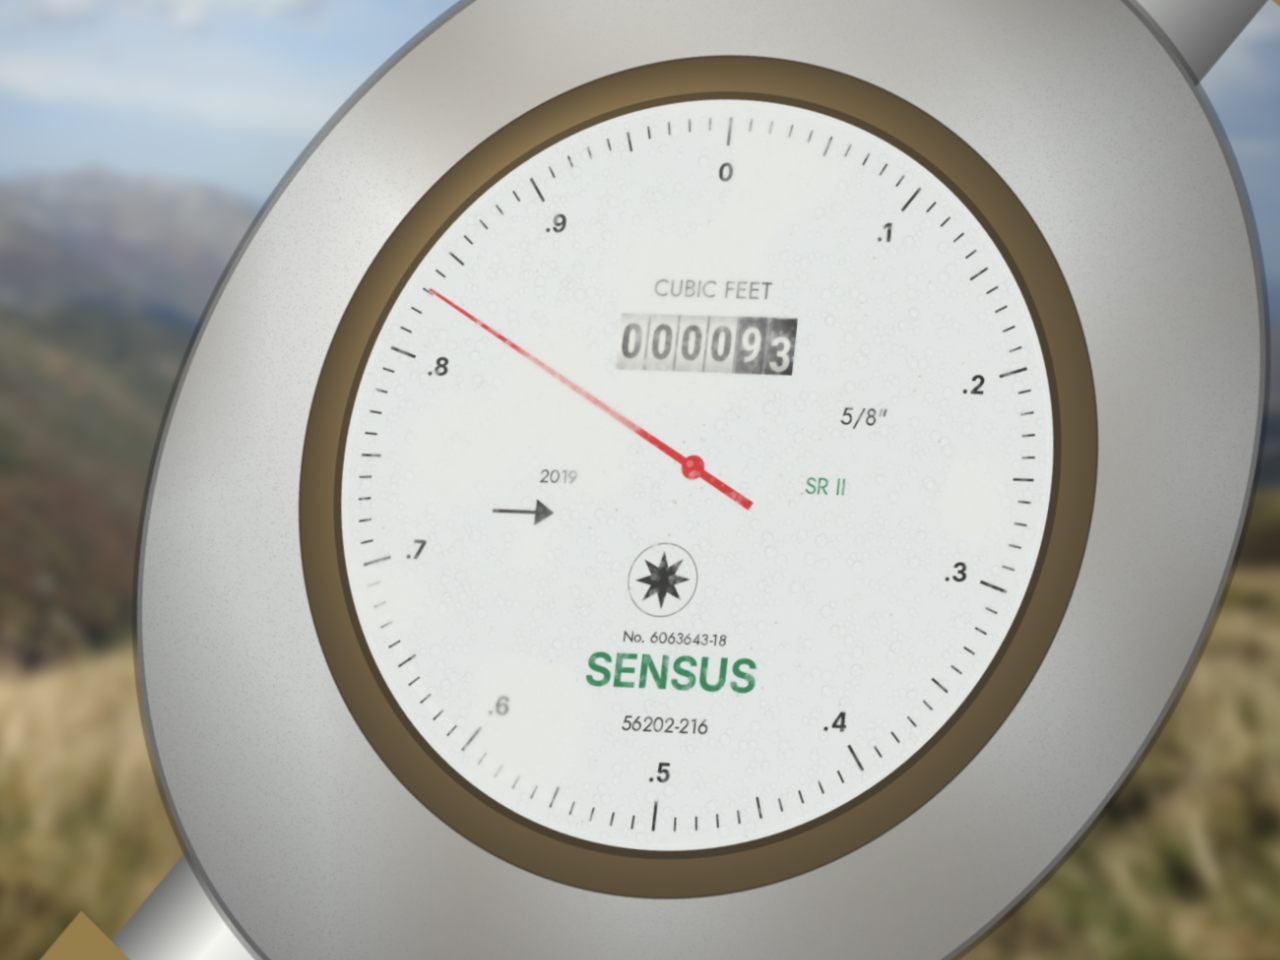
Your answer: 92.83 ft³
